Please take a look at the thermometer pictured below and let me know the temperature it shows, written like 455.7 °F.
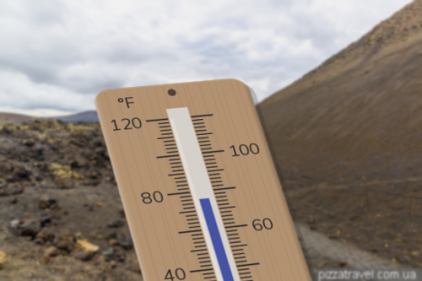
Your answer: 76 °F
